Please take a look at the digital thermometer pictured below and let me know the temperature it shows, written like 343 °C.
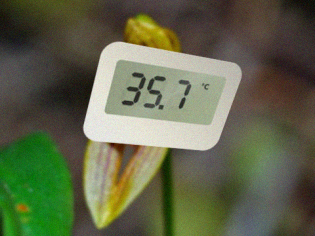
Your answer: 35.7 °C
